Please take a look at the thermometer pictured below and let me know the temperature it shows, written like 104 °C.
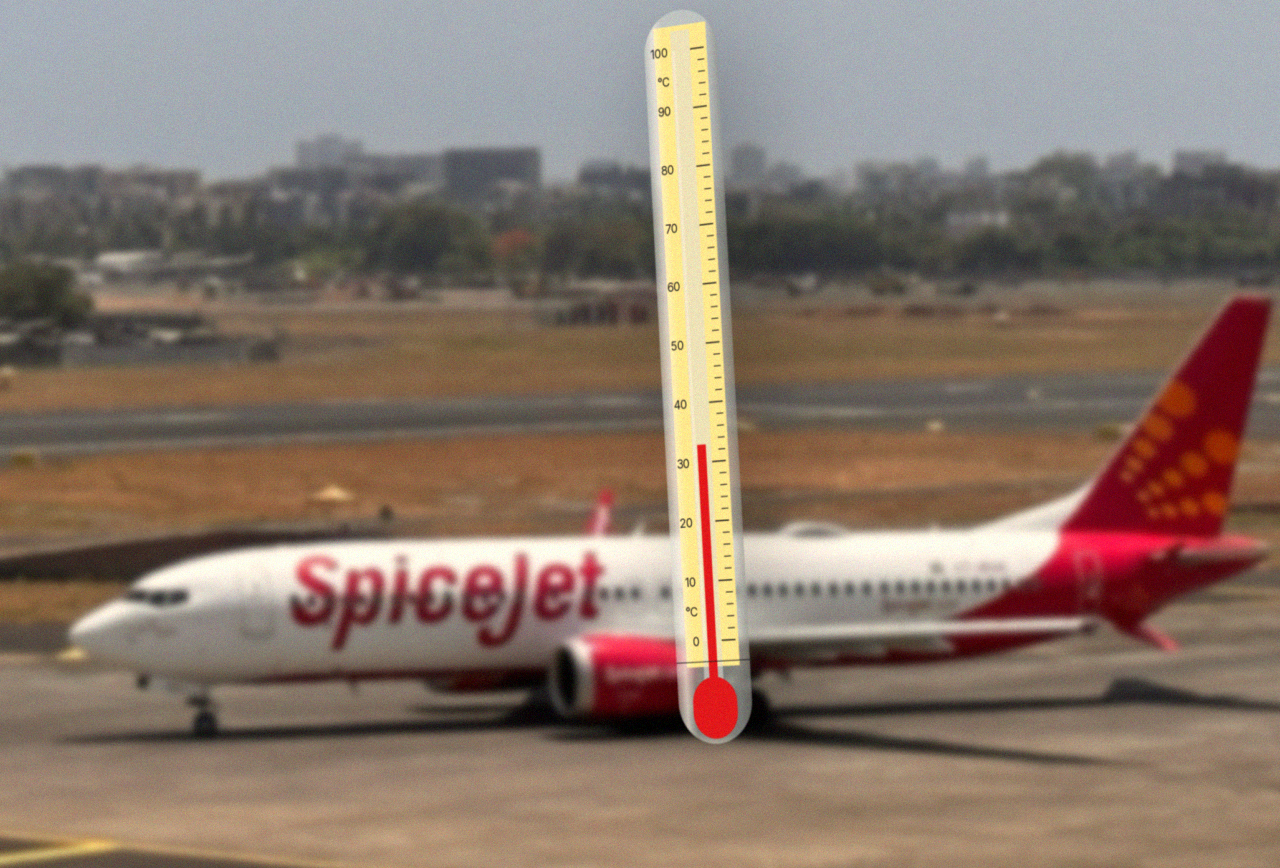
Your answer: 33 °C
